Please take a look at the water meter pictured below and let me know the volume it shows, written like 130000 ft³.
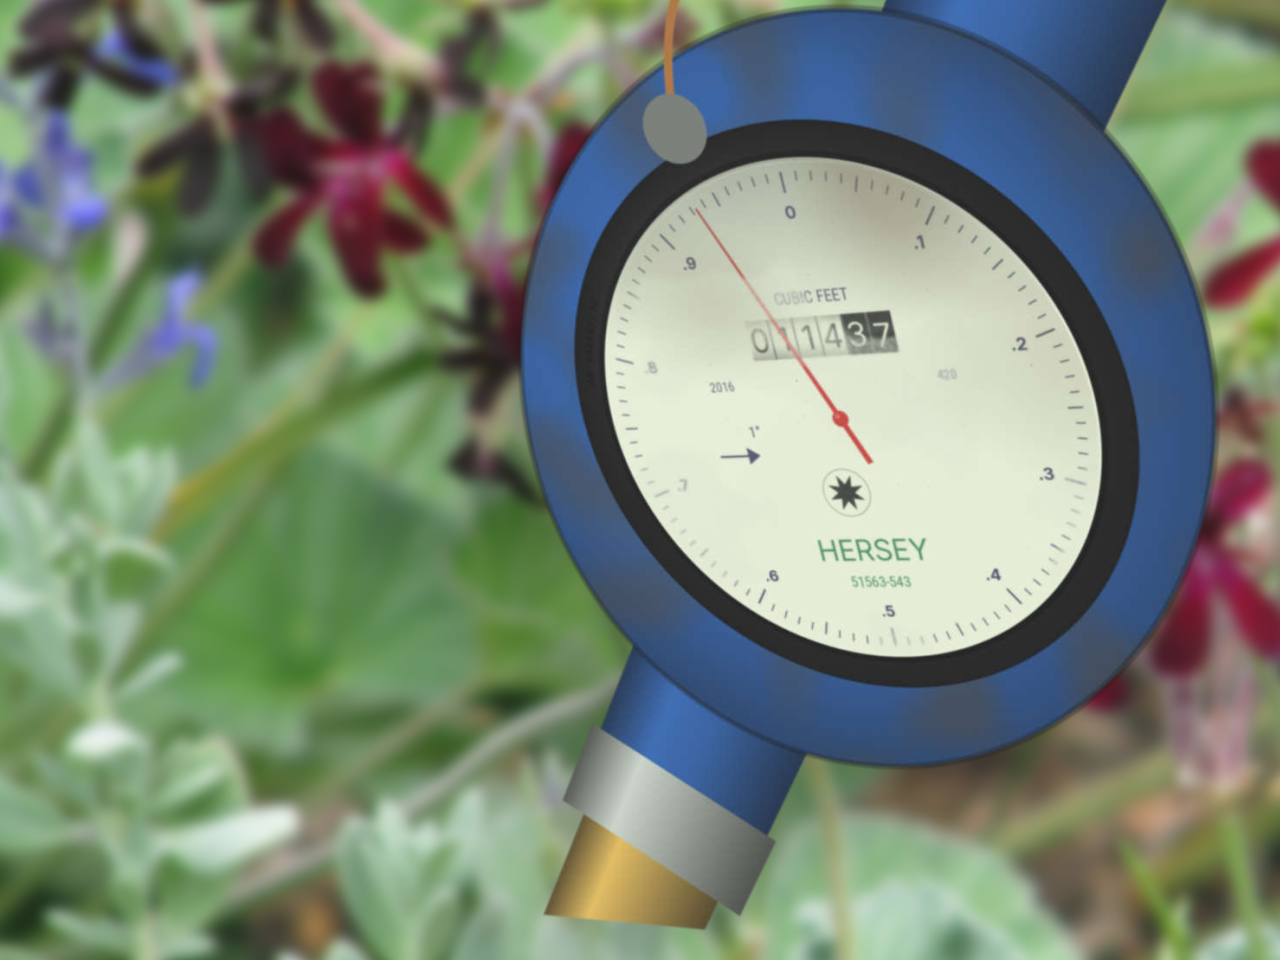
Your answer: 11436.93 ft³
